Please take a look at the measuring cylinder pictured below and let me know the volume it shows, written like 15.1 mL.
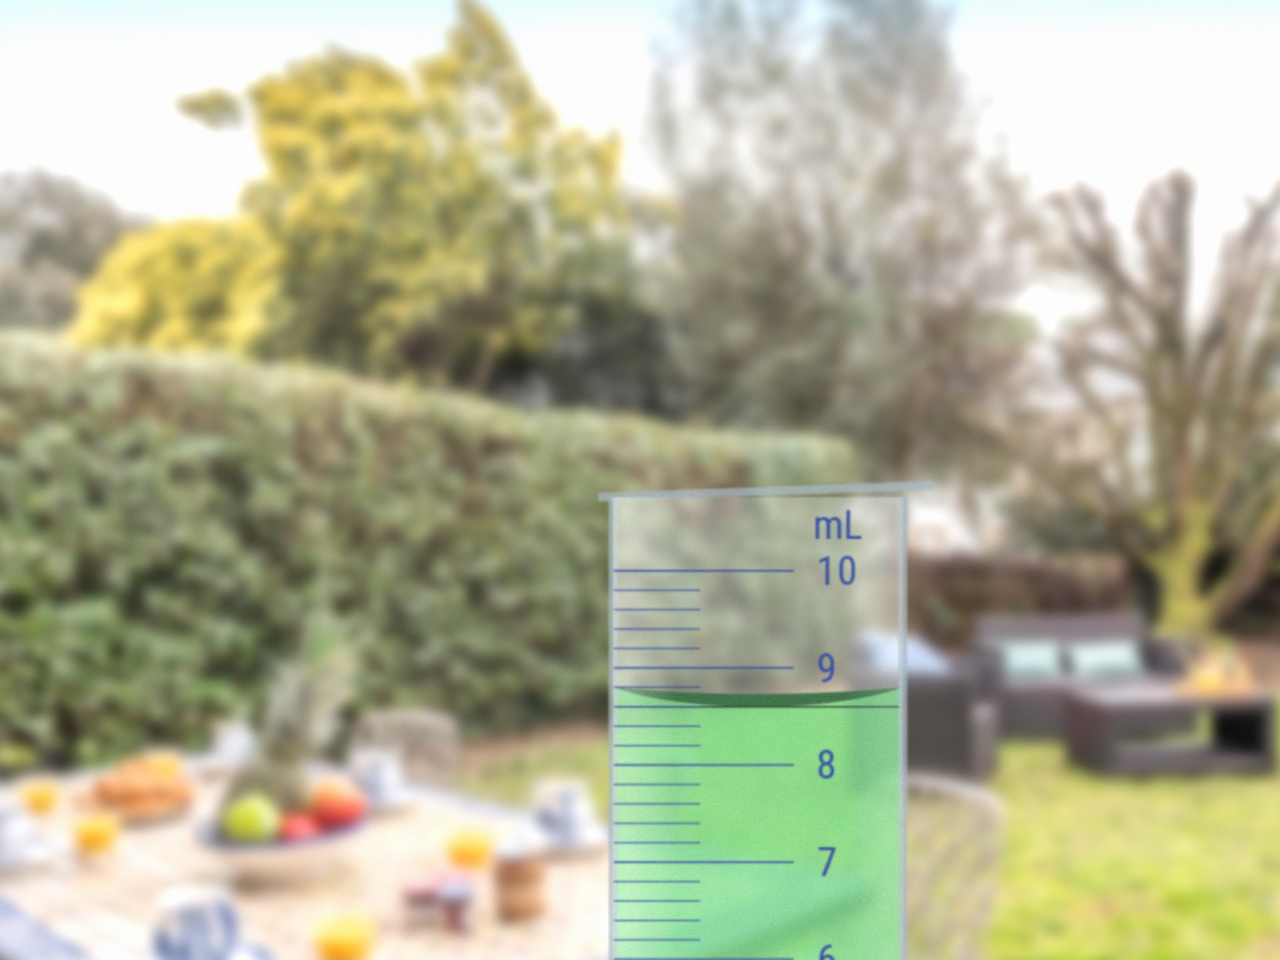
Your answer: 8.6 mL
